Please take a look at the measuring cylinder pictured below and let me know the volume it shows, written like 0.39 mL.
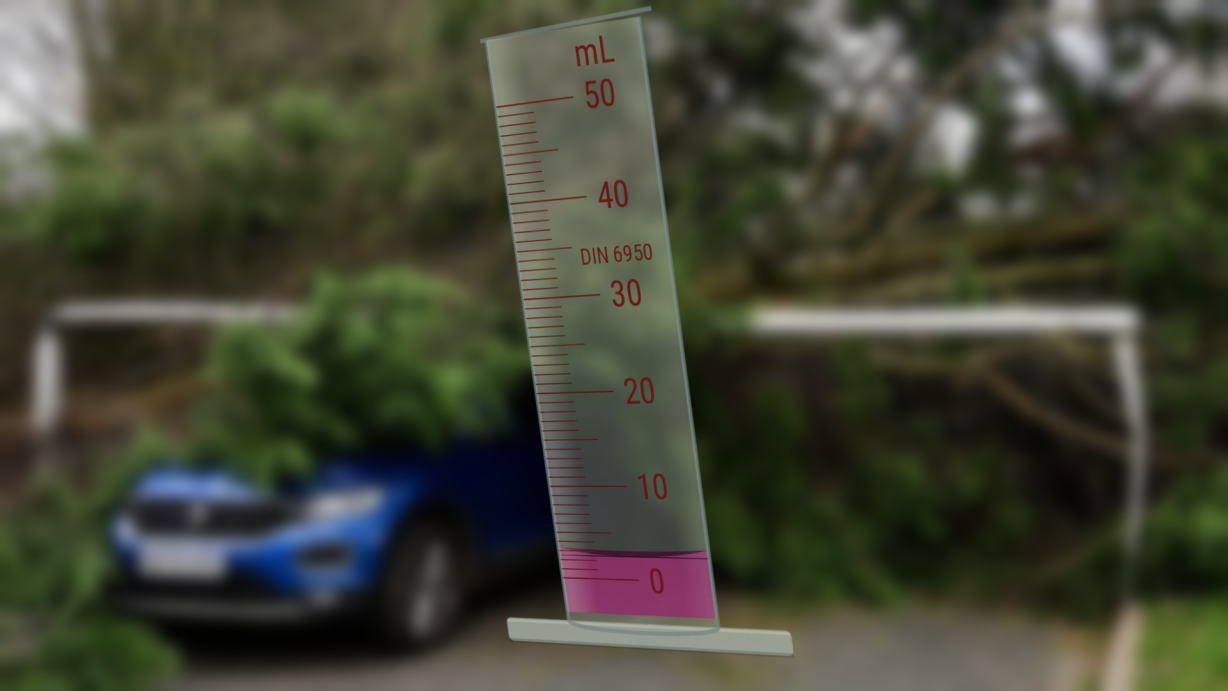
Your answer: 2.5 mL
